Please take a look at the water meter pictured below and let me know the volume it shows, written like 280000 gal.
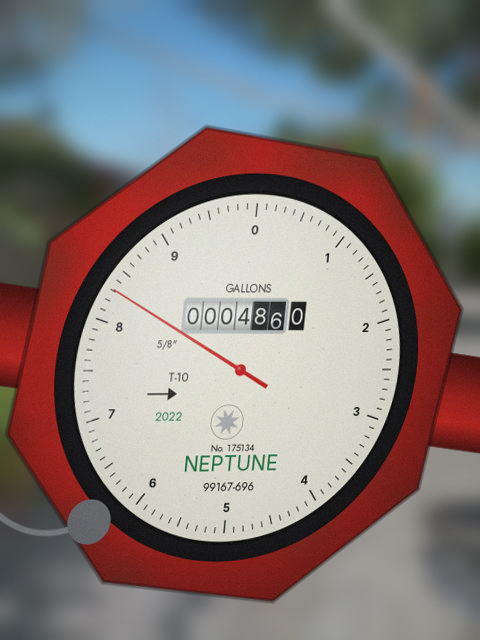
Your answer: 4858.3 gal
